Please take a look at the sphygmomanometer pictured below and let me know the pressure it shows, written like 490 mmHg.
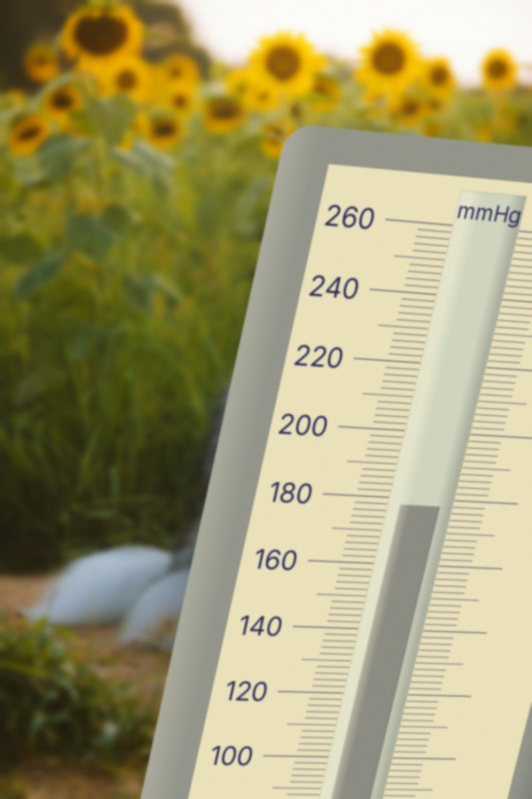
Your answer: 178 mmHg
